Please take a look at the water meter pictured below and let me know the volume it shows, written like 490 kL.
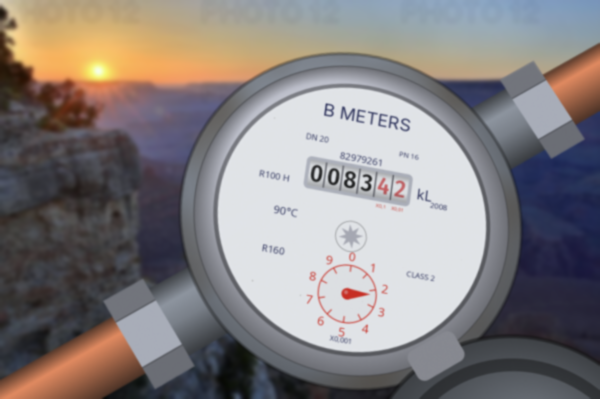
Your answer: 83.422 kL
